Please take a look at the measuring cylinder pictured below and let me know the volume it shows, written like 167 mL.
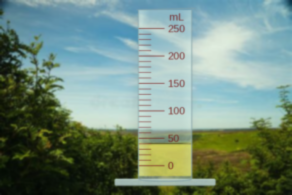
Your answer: 40 mL
